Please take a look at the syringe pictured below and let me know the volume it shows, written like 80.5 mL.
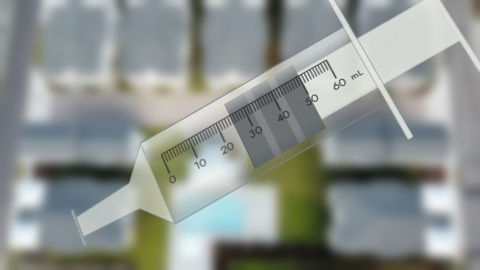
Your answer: 25 mL
